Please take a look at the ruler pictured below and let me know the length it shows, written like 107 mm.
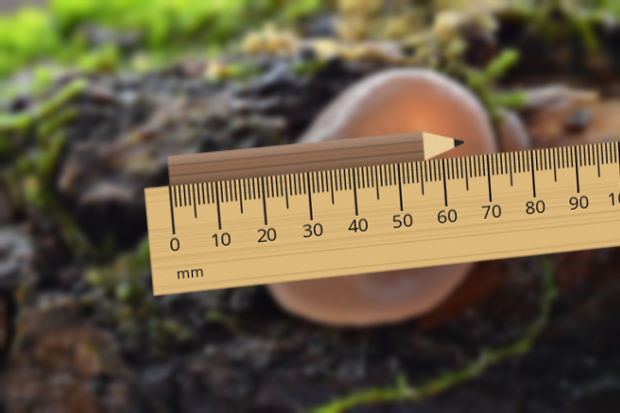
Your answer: 65 mm
